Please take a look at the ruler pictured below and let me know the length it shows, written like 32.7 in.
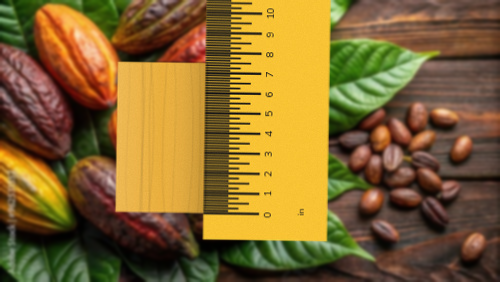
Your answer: 7.5 in
